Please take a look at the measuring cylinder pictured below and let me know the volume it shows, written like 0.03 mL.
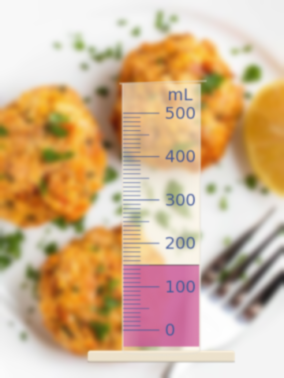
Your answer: 150 mL
